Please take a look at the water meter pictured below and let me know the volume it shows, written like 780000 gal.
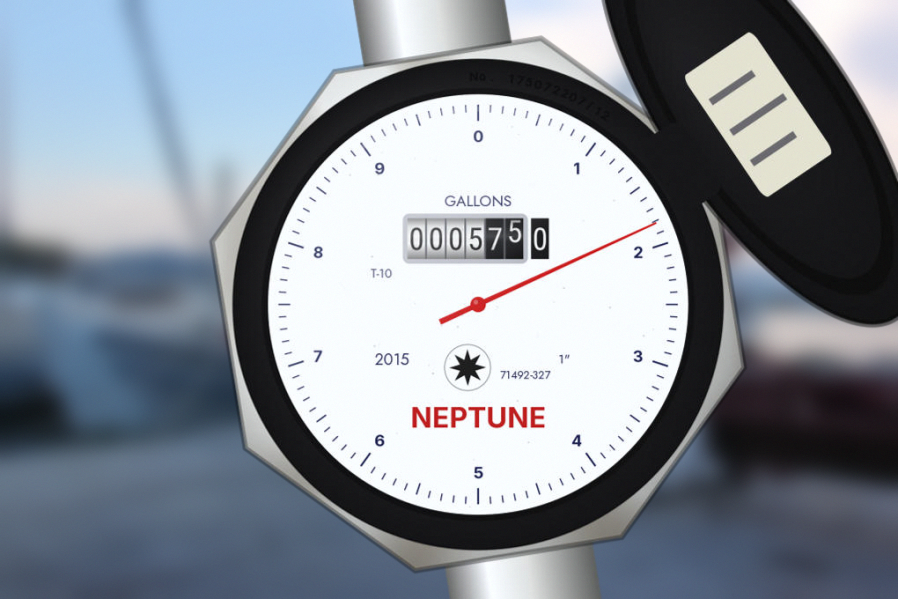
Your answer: 5751.8 gal
